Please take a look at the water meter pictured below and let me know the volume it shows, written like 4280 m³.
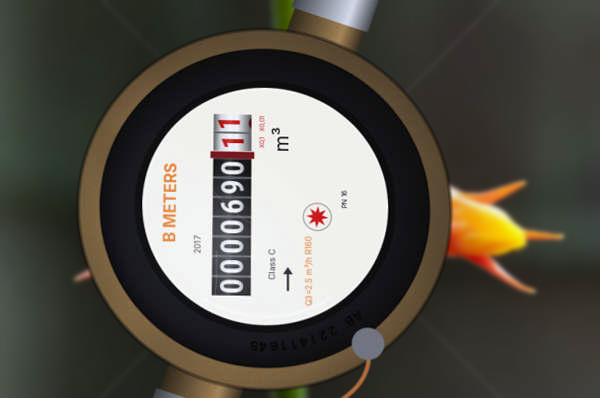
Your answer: 690.11 m³
